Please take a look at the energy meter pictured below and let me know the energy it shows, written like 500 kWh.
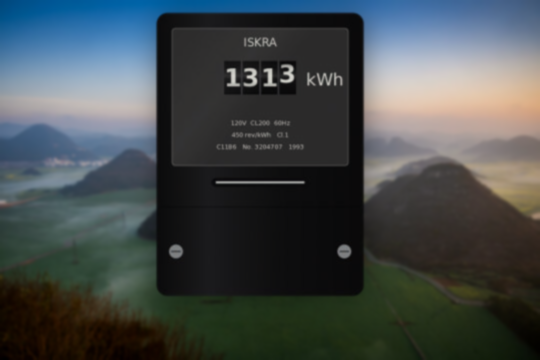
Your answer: 1313 kWh
